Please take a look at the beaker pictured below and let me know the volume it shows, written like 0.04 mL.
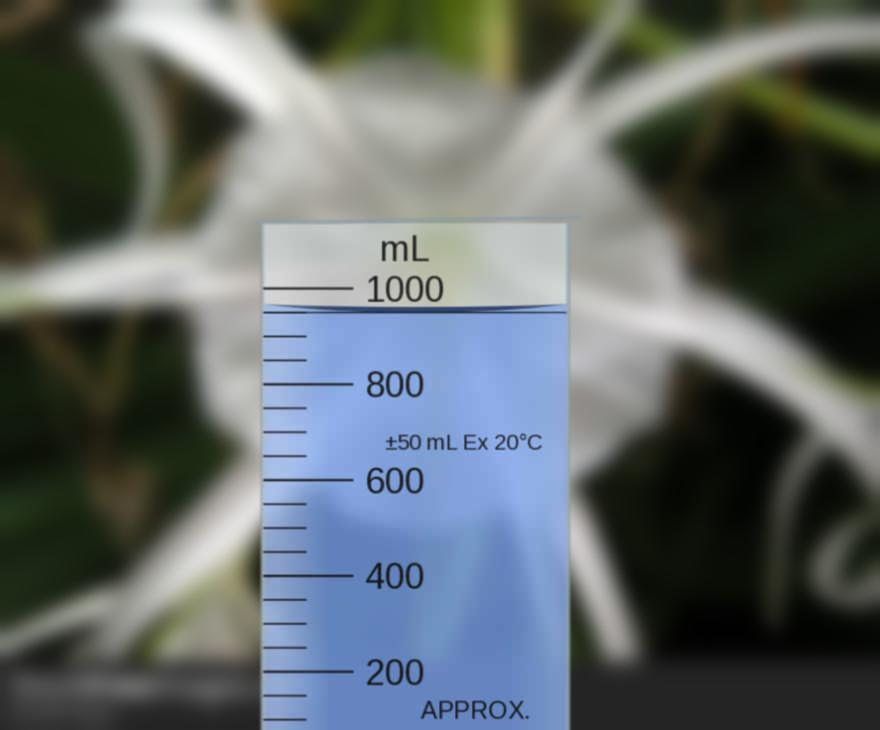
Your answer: 950 mL
